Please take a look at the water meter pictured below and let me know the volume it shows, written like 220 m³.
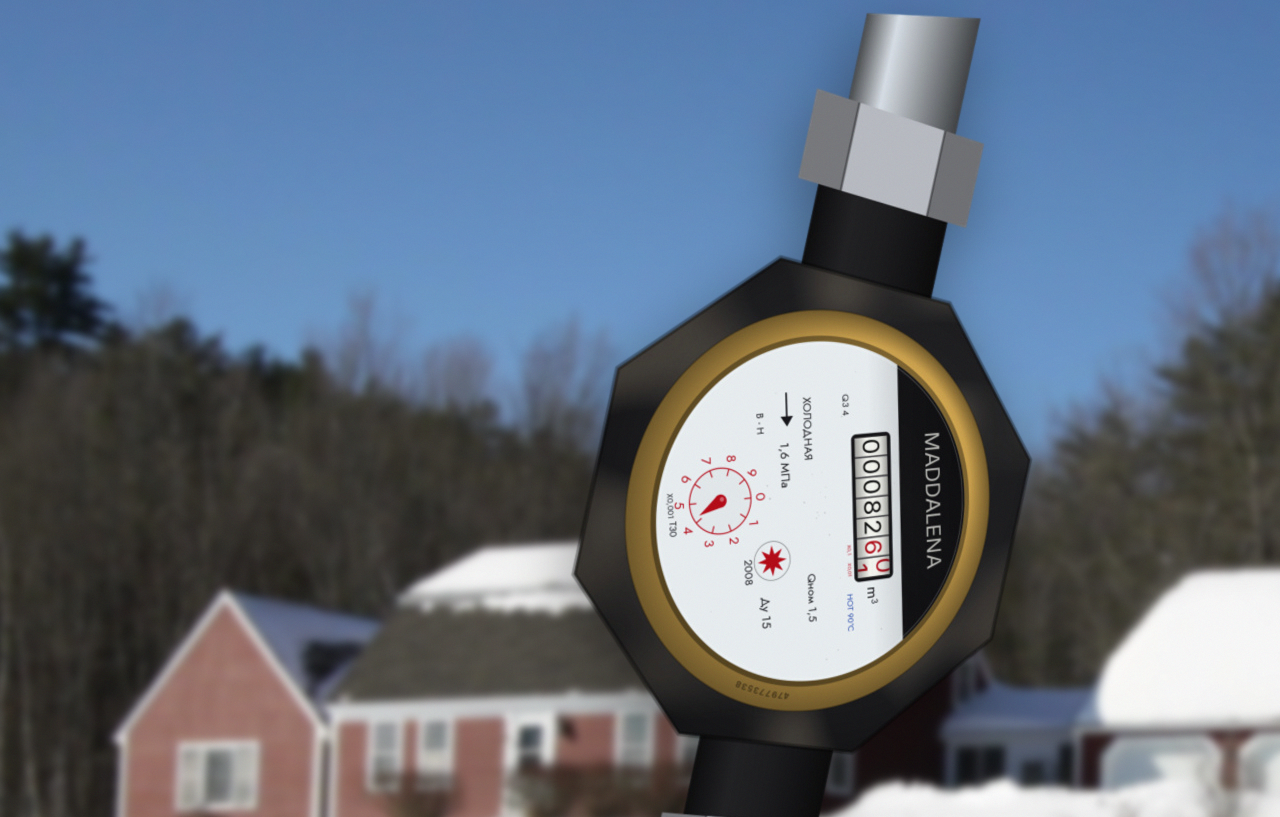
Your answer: 82.604 m³
